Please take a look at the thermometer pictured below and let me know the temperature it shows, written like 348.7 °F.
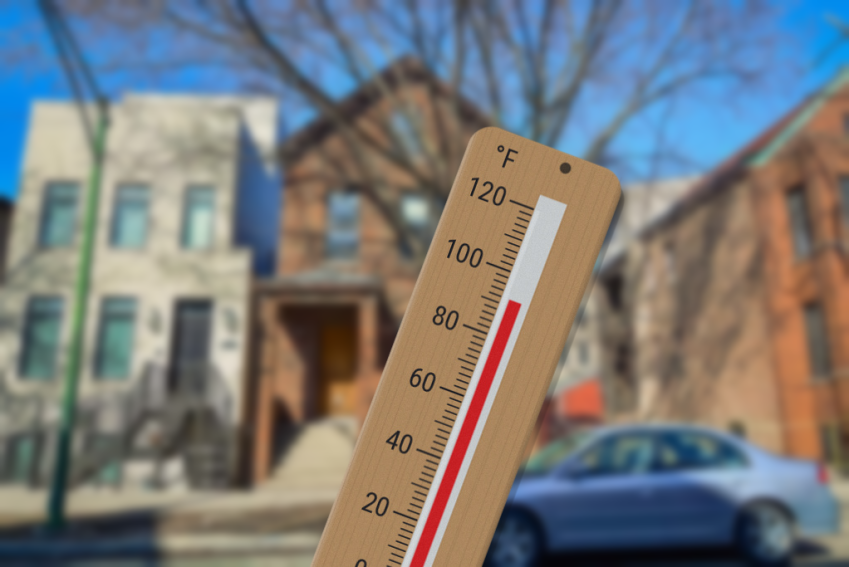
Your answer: 92 °F
